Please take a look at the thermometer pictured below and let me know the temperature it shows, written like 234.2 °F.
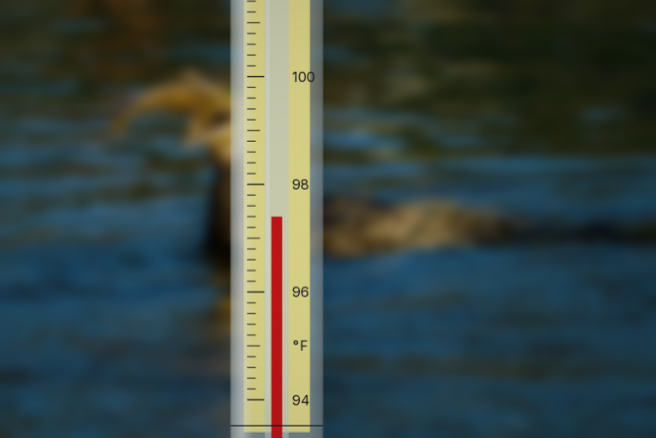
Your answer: 97.4 °F
